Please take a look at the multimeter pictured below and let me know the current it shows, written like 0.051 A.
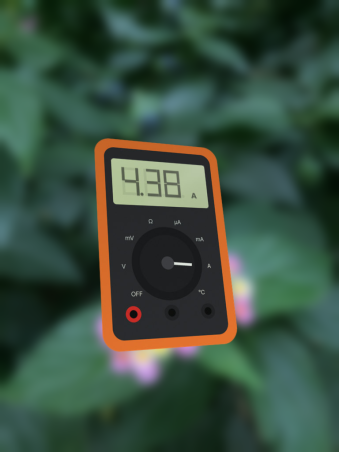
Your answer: 4.38 A
